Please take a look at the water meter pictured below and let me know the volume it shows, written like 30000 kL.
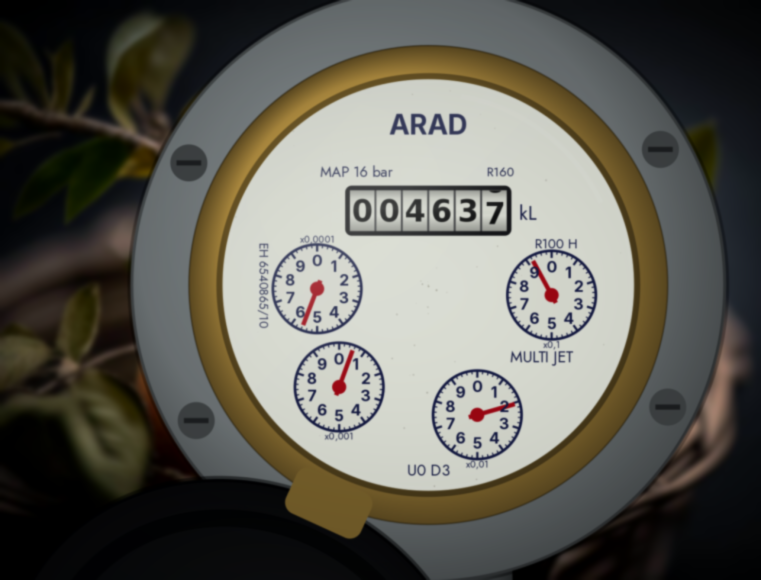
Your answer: 4636.9205 kL
